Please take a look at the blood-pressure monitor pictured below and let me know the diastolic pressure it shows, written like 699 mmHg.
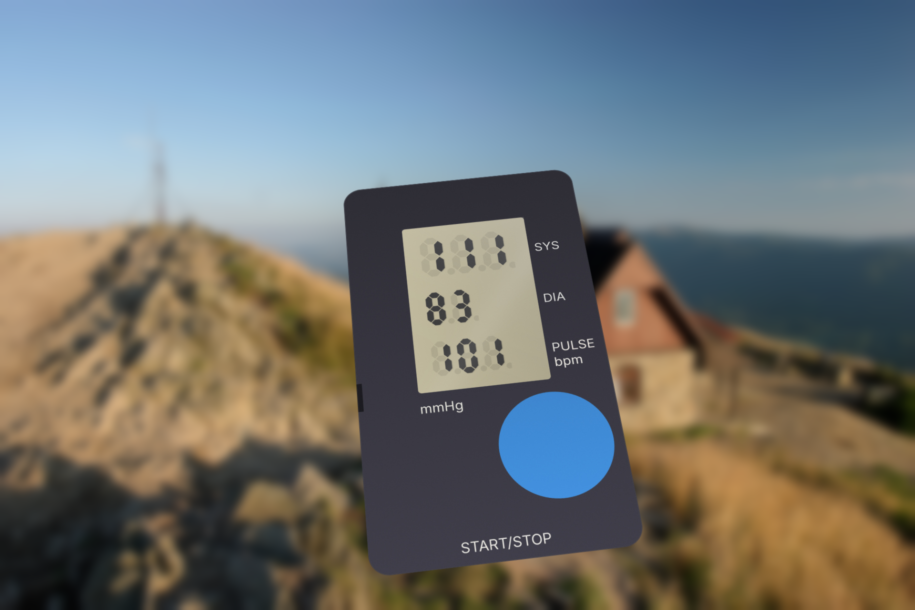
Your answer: 83 mmHg
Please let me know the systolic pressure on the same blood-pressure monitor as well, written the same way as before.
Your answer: 111 mmHg
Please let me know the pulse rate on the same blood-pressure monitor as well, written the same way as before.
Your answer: 101 bpm
